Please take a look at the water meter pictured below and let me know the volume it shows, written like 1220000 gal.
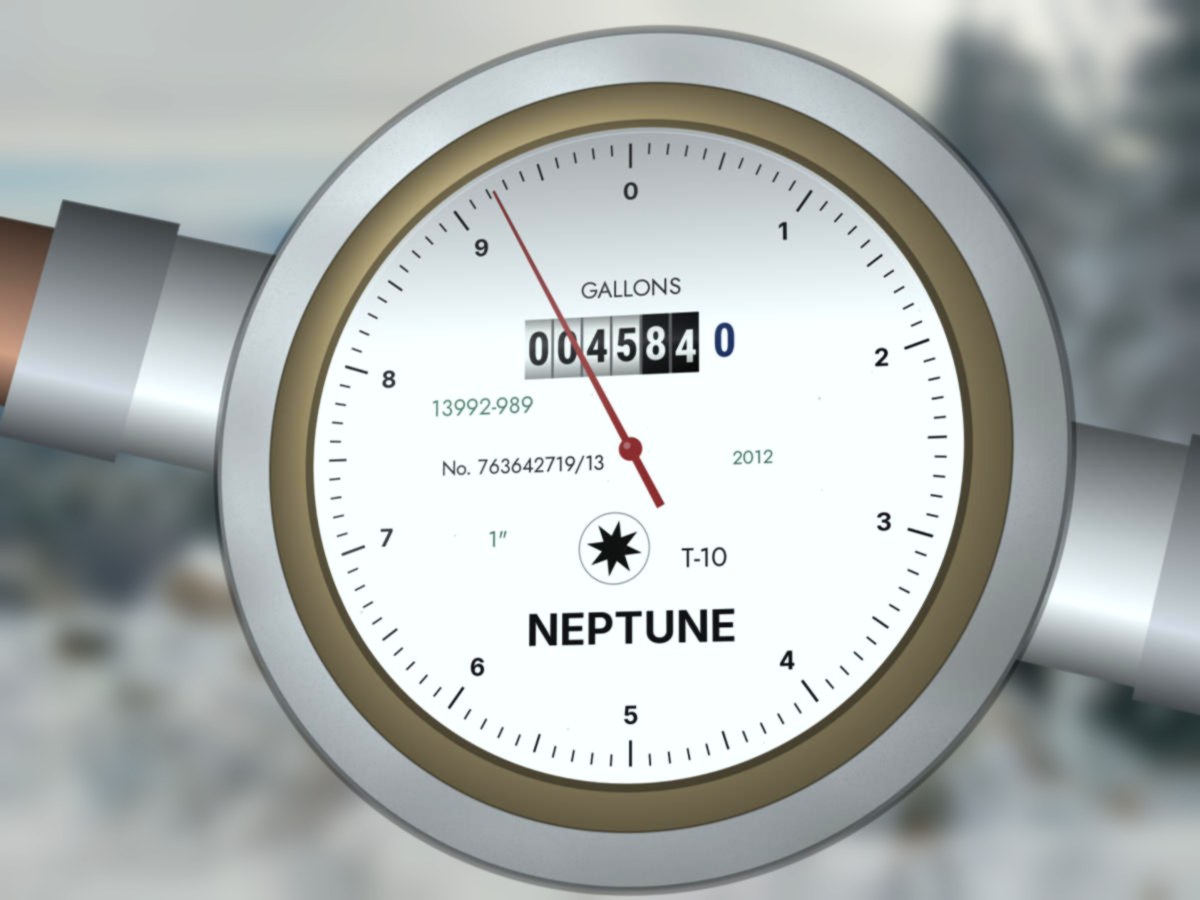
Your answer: 45839.2 gal
